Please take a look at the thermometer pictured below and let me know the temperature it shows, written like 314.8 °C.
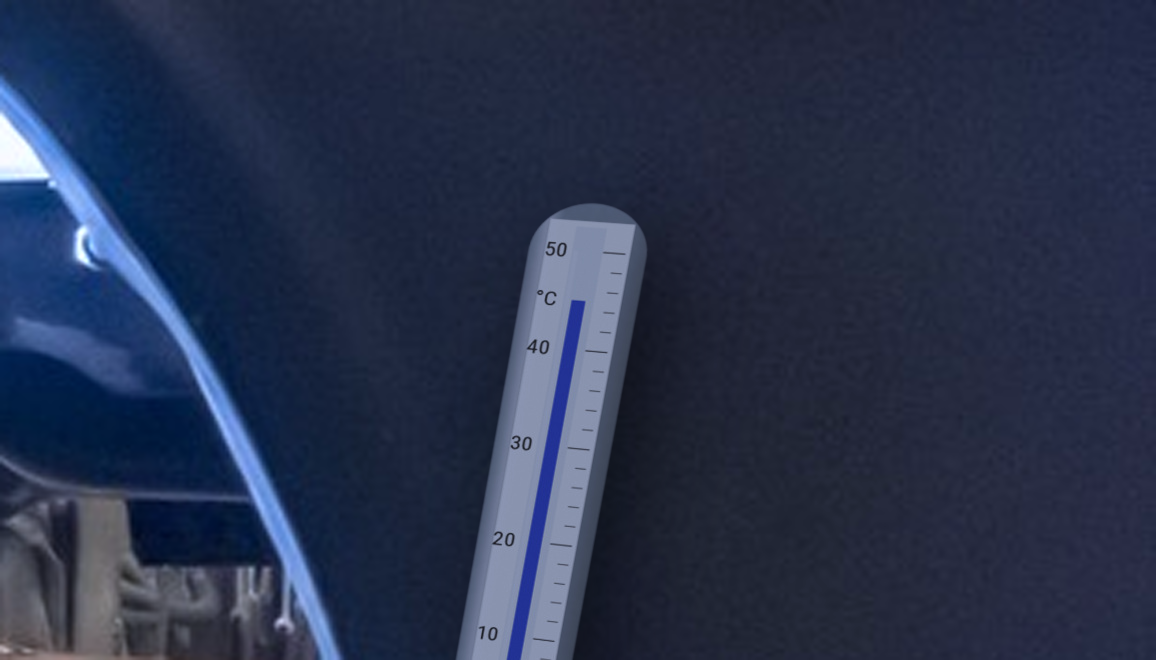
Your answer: 45 °C
